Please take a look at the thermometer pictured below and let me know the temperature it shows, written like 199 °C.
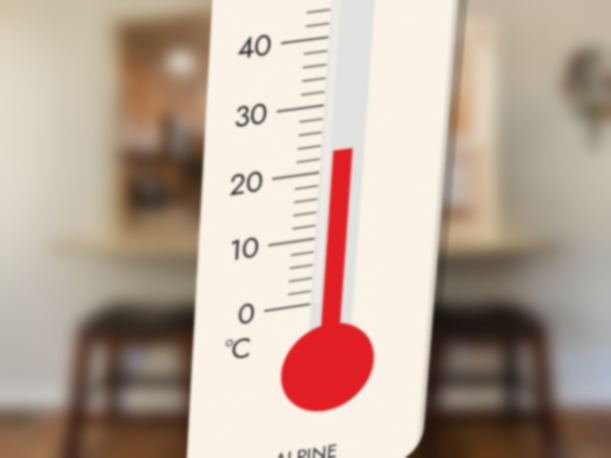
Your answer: 23 °C
